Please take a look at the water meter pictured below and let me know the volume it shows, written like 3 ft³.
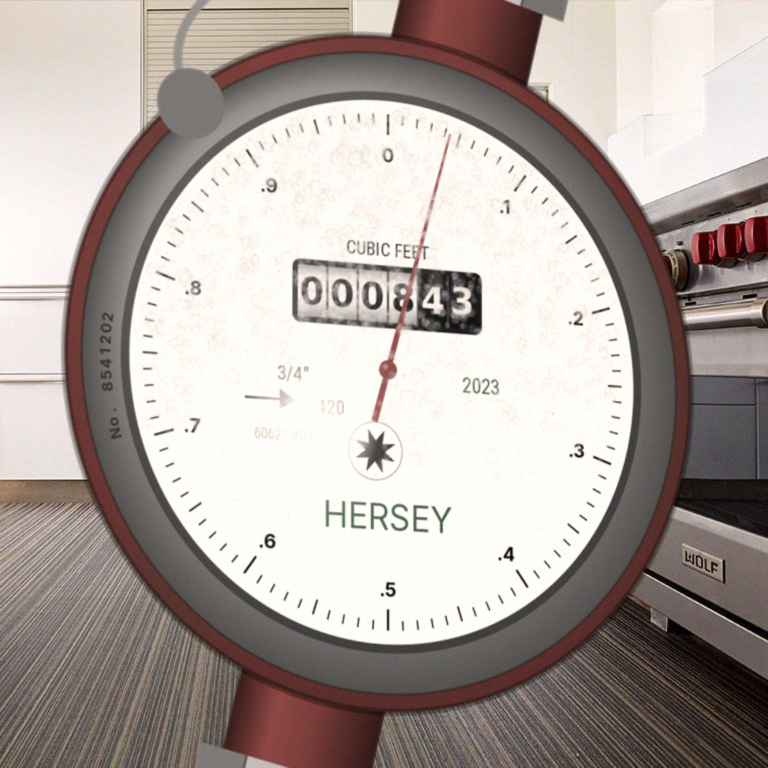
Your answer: 843.04 ft³
